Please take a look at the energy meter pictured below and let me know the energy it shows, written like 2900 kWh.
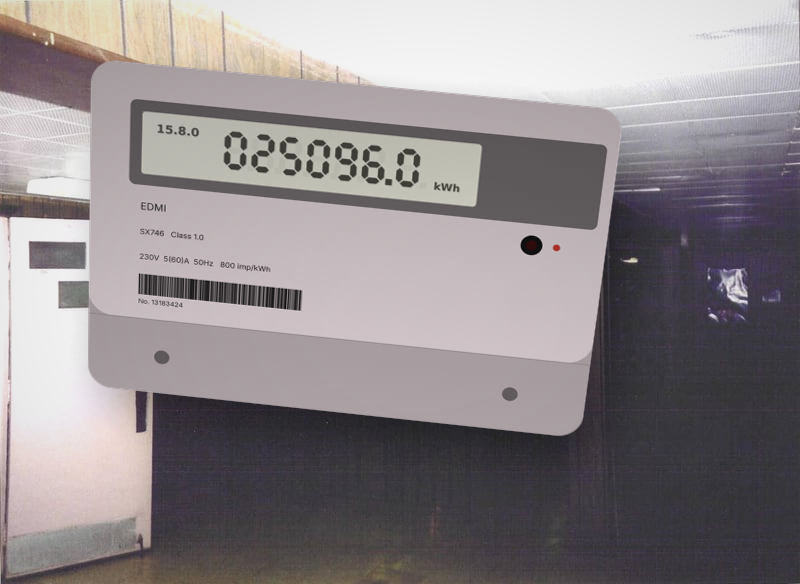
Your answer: 25096.0 kWh
